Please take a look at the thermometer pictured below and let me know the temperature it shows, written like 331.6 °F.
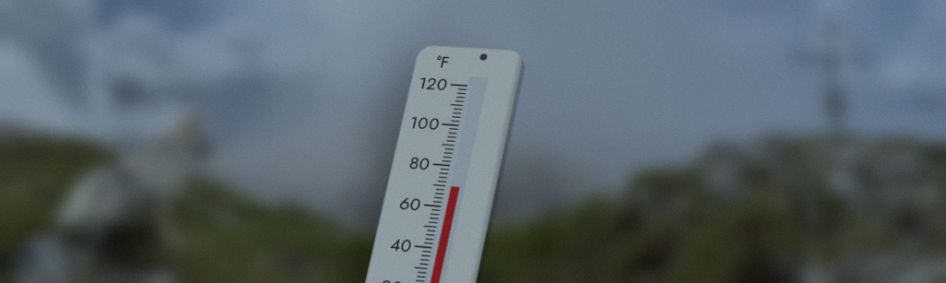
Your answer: 70 °F
